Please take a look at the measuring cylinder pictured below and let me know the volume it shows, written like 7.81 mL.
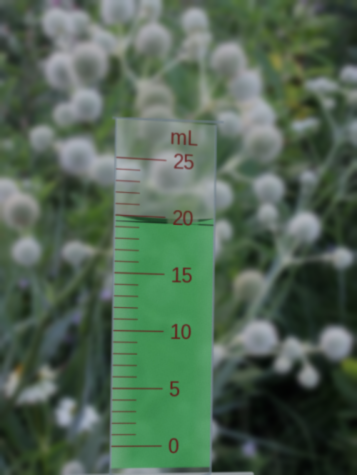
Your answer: 19.5 mL
